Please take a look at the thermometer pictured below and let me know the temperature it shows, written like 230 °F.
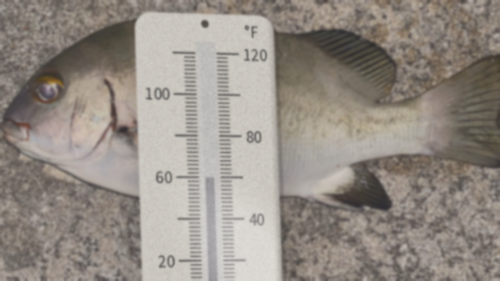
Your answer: 60 °F
